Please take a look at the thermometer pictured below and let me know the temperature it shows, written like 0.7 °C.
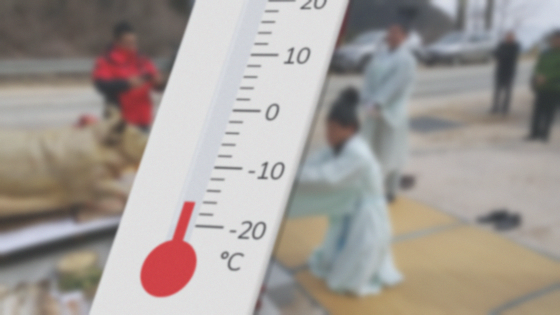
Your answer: -16 °C
